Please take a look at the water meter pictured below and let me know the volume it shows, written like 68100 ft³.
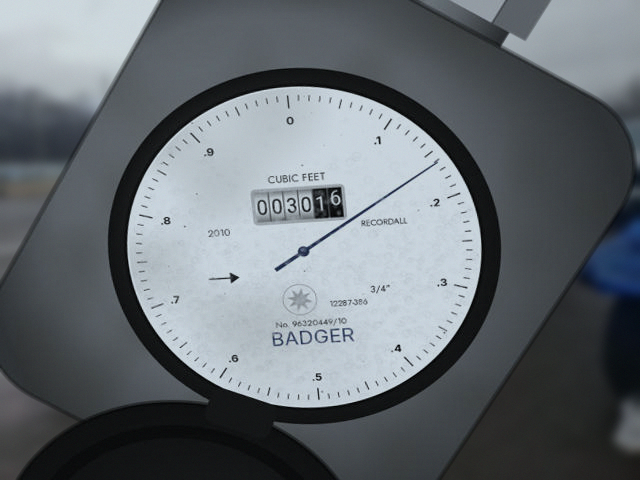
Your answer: 3016.16 ft³
